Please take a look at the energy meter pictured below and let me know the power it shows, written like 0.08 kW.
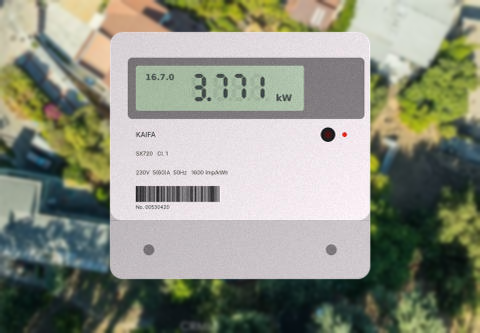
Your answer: 3.771 kW
